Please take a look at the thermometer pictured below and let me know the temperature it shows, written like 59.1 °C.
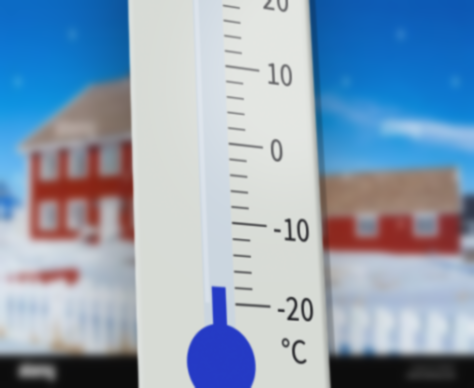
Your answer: -18 °C
